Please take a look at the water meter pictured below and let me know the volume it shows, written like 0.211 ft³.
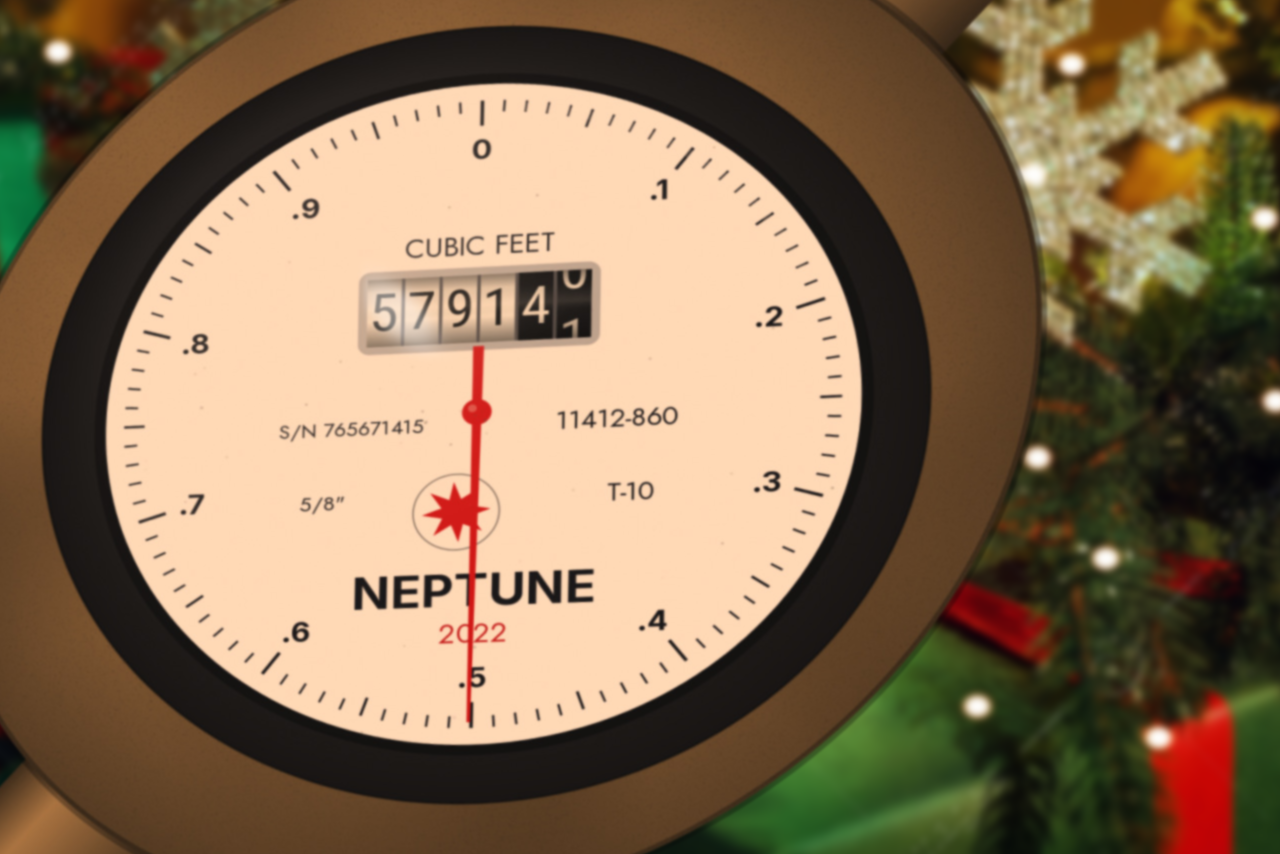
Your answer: 579140.50 ft³
